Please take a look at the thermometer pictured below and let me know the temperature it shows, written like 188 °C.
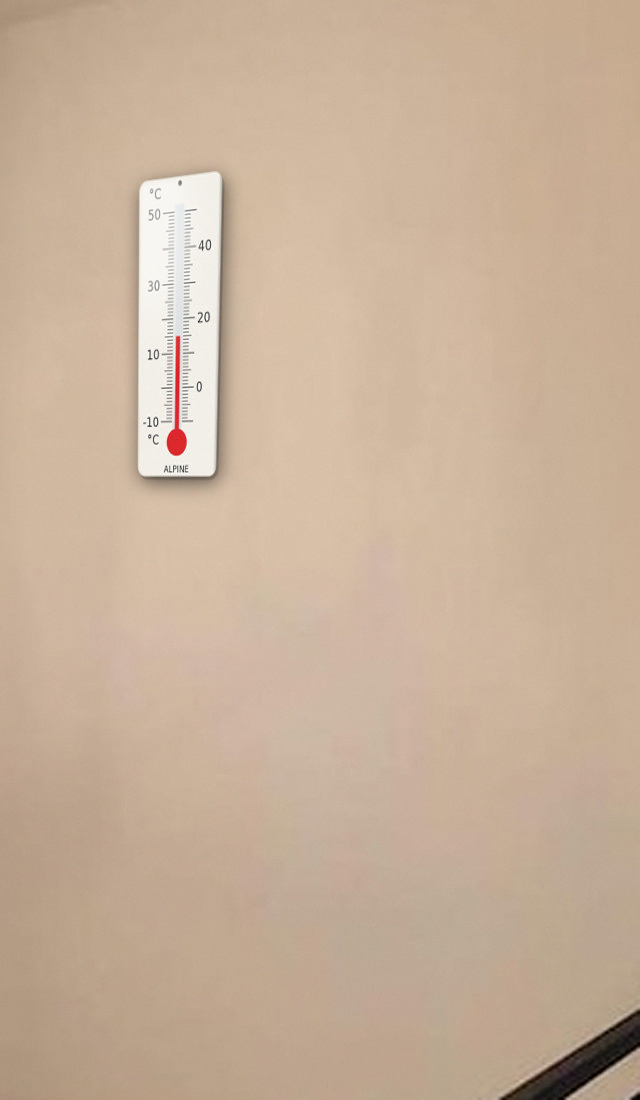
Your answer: 15 °C
